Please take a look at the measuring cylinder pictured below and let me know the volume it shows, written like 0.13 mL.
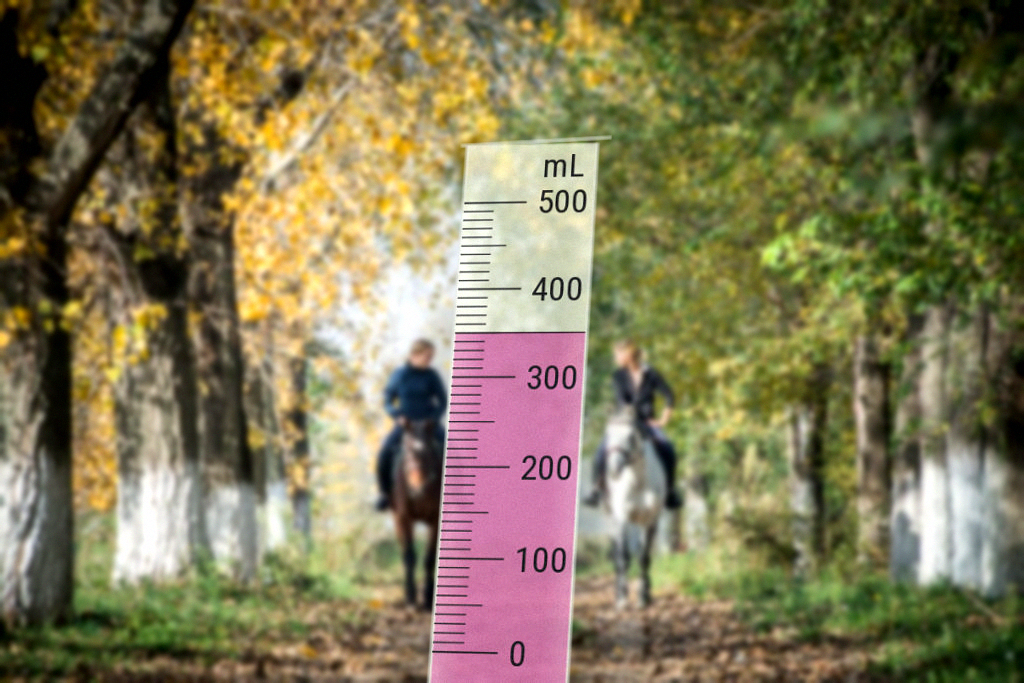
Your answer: 350 mL
